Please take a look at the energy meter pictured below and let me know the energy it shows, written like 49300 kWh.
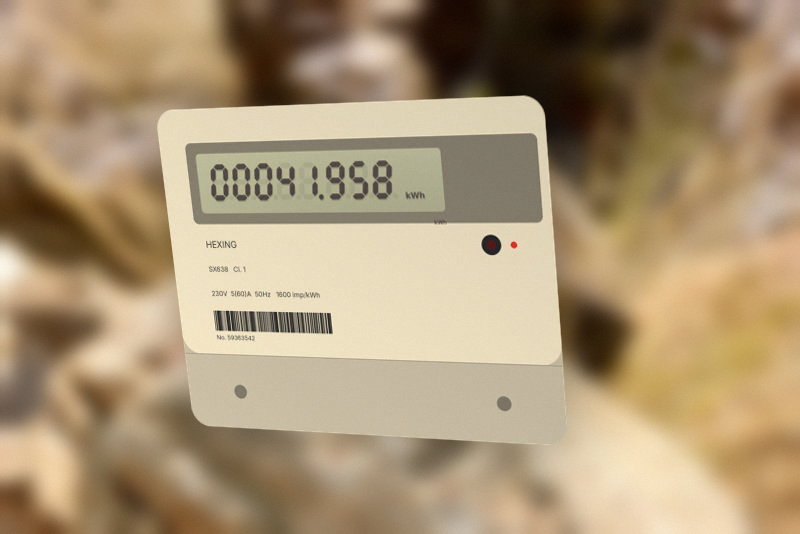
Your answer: 41.958 kWh
